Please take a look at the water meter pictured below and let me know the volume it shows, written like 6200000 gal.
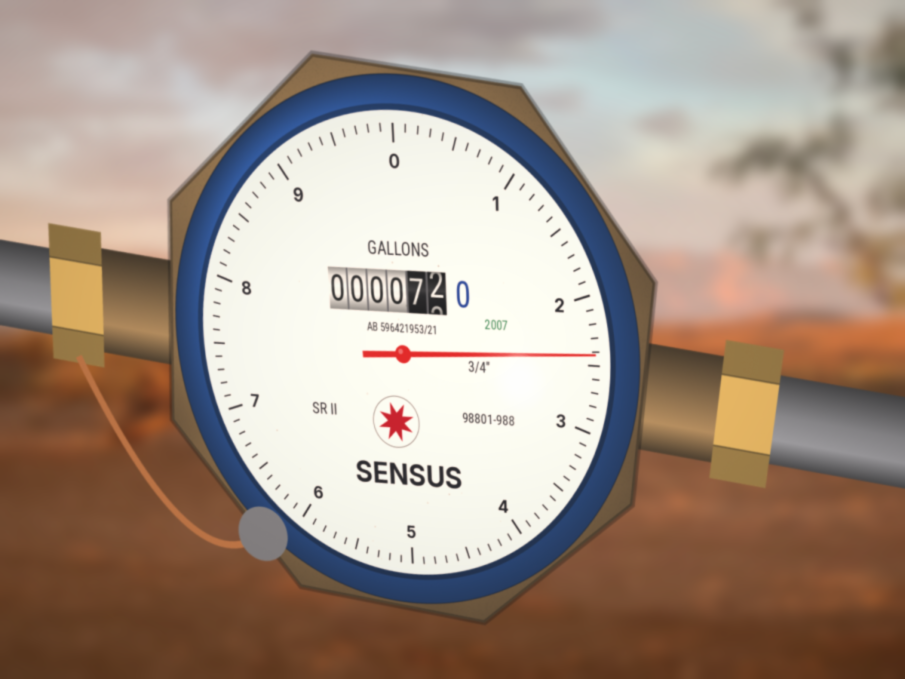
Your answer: 722.4 gal
